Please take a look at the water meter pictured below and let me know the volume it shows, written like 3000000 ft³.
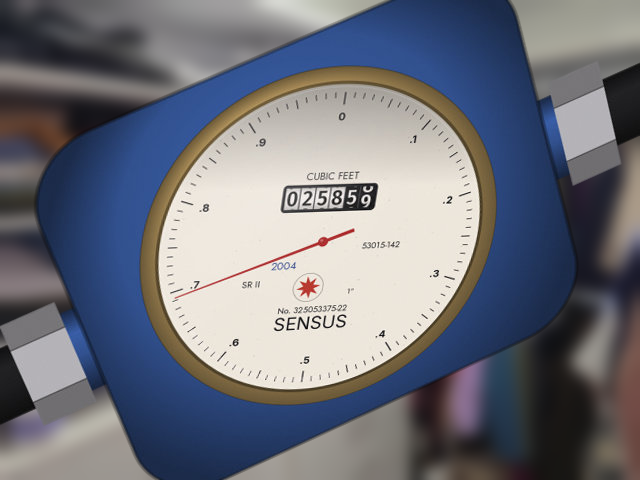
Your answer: 25858.69 ft³
